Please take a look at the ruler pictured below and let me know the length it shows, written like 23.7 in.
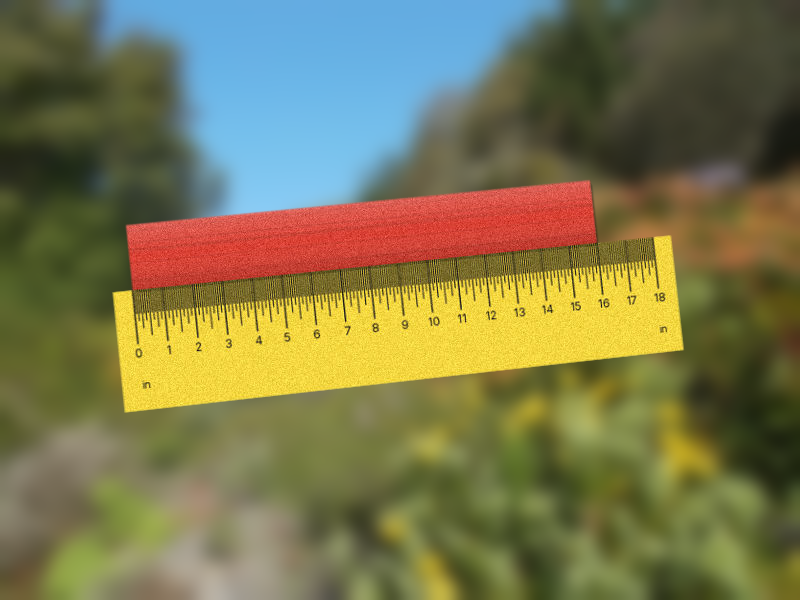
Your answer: 16 in
